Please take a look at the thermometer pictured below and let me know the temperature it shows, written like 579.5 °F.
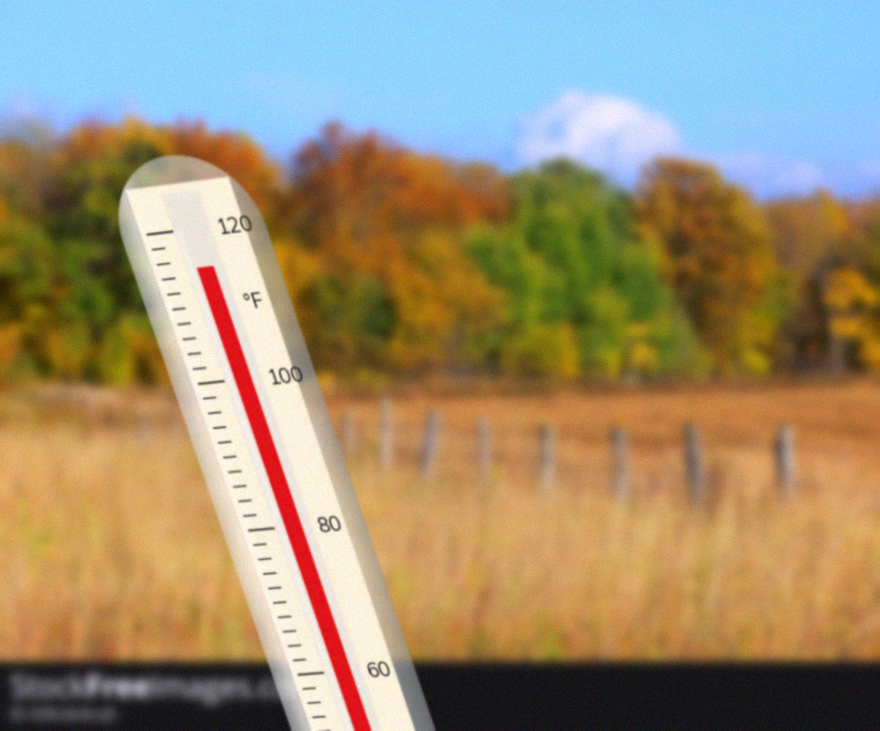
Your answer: 115 °F
